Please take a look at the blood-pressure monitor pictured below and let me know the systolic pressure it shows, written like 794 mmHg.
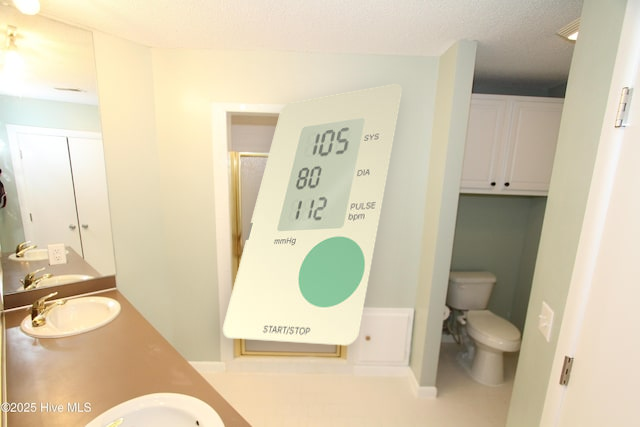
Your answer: 105 mmHg
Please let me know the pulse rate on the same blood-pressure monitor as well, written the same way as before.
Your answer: 112 bpm
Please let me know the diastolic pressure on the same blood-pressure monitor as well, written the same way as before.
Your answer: 80 mmHg
